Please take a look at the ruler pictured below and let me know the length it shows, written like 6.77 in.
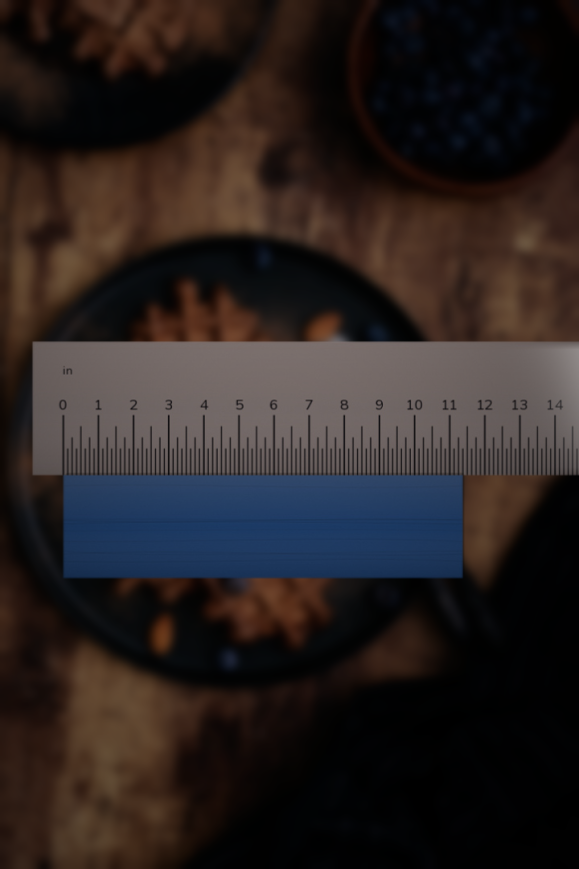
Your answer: 11.375 in
